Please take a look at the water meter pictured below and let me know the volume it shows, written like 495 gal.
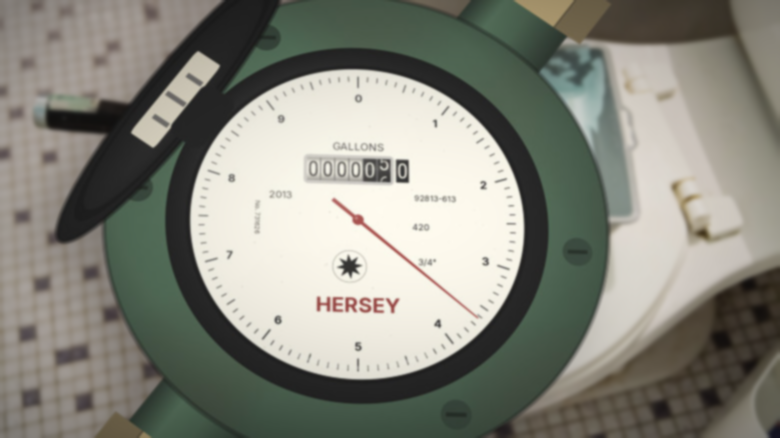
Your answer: 53.6 gal
